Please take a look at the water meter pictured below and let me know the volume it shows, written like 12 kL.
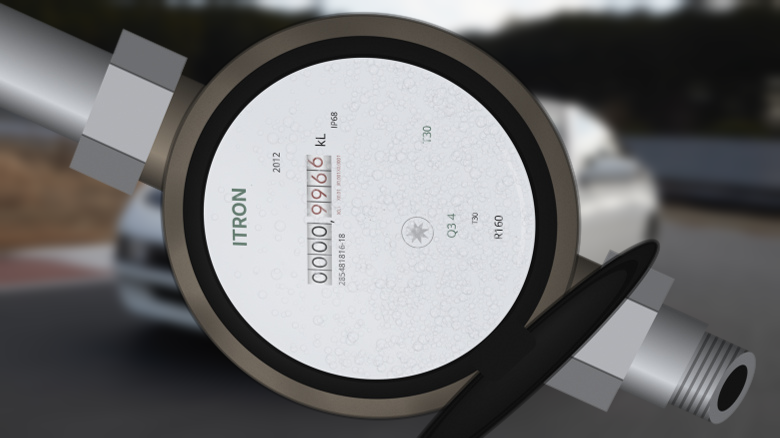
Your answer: 0.9966 kL
